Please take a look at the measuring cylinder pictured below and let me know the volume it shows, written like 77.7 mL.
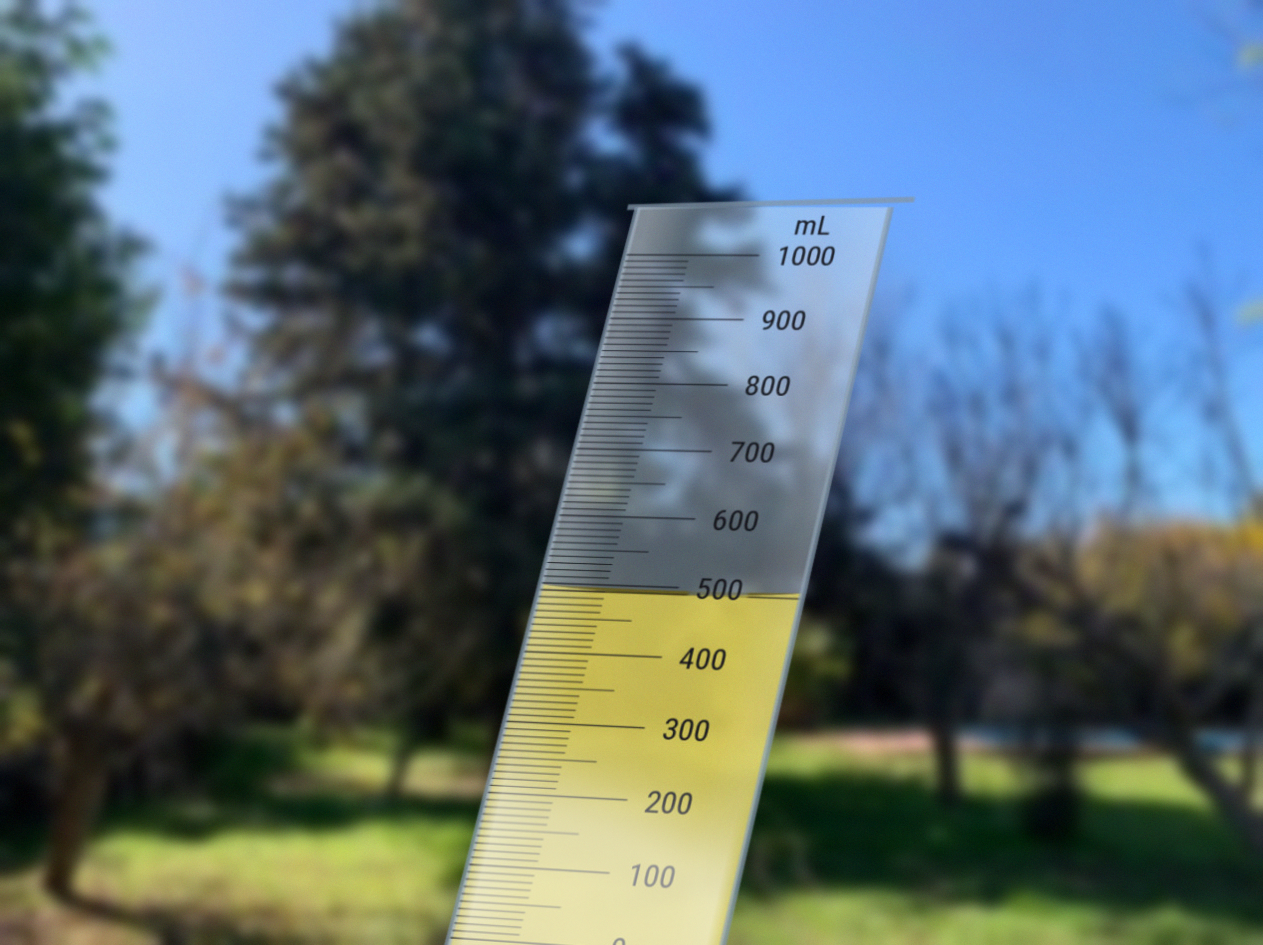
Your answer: 490 mL
